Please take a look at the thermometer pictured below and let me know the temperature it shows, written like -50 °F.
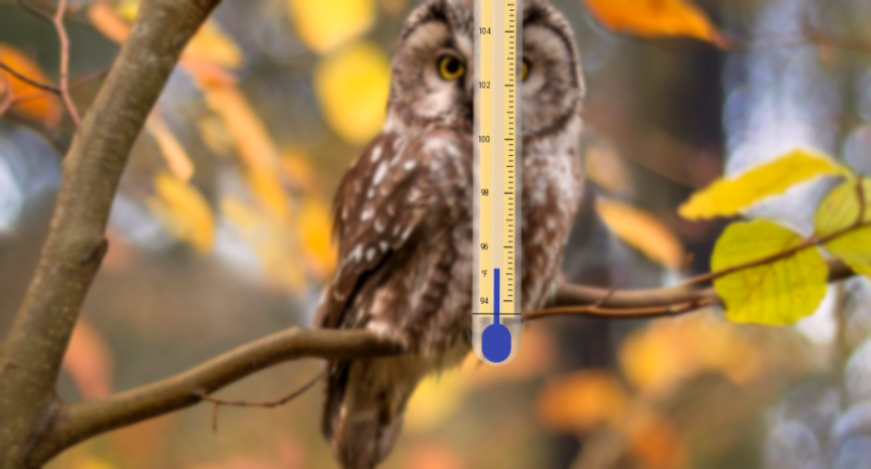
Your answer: 95.2 °F
